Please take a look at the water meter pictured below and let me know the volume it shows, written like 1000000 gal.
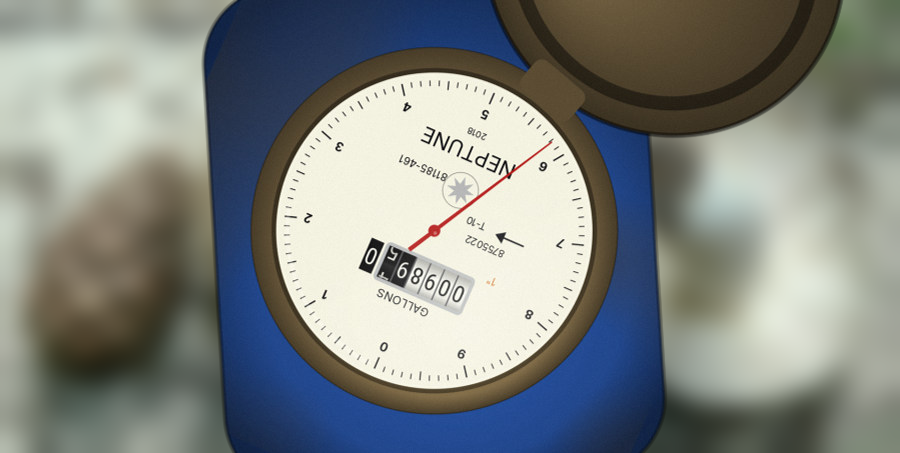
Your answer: 98945.8 gal
